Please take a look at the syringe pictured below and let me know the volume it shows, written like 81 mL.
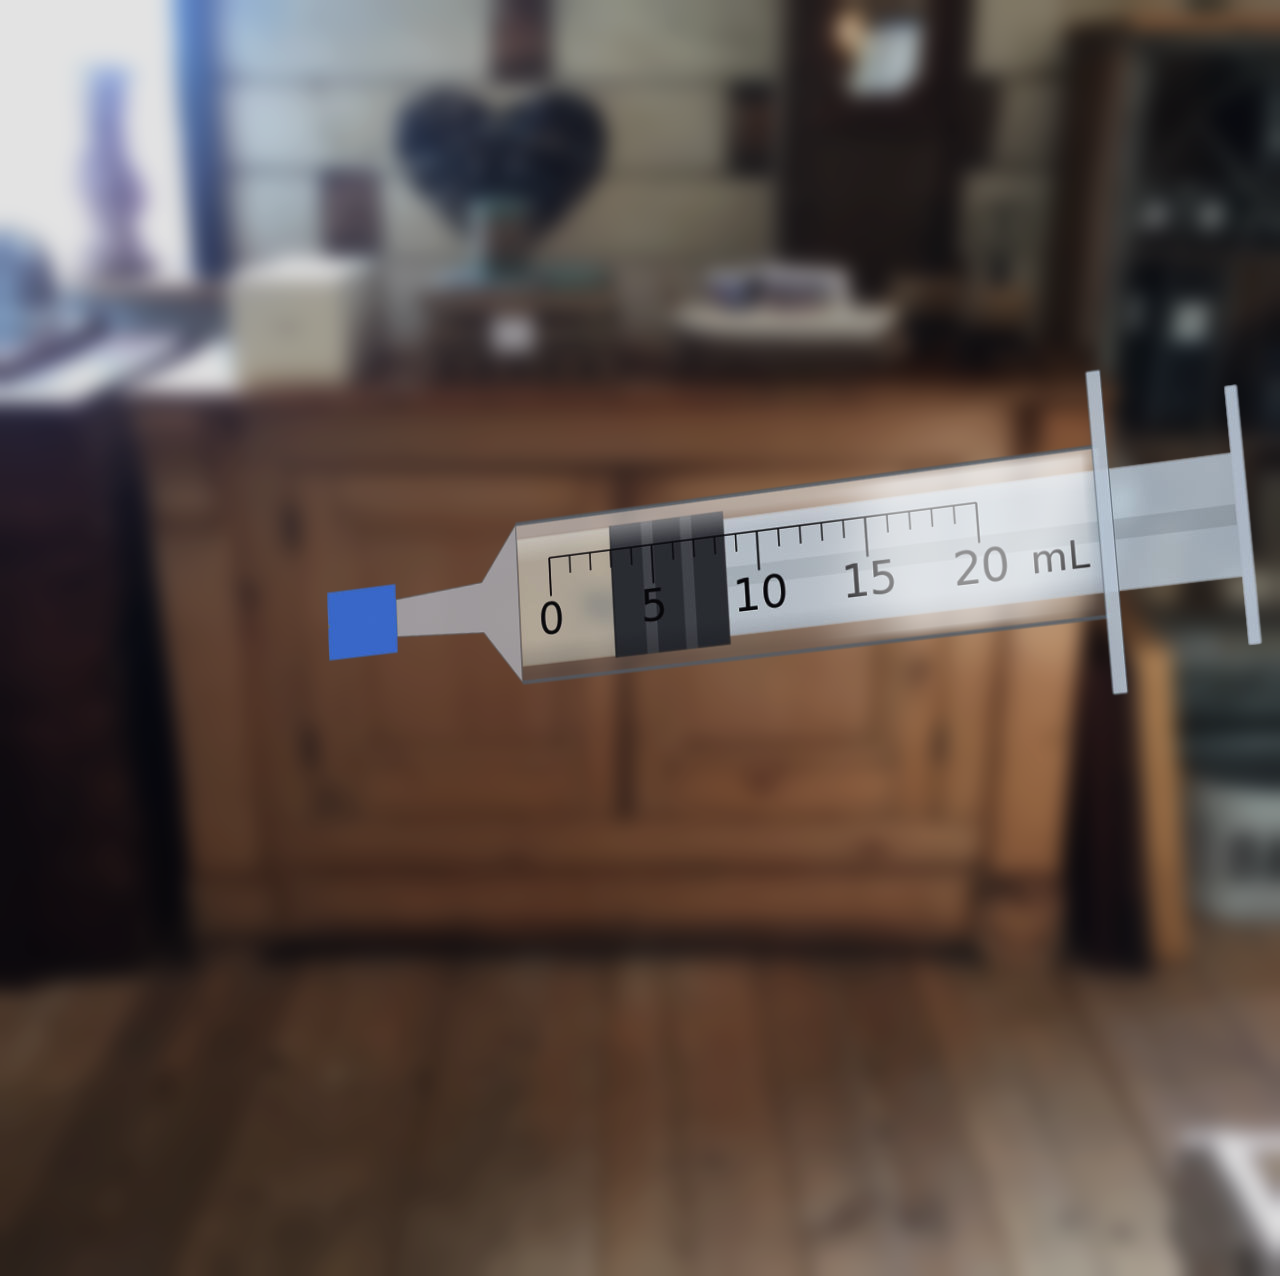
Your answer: 3 mL
